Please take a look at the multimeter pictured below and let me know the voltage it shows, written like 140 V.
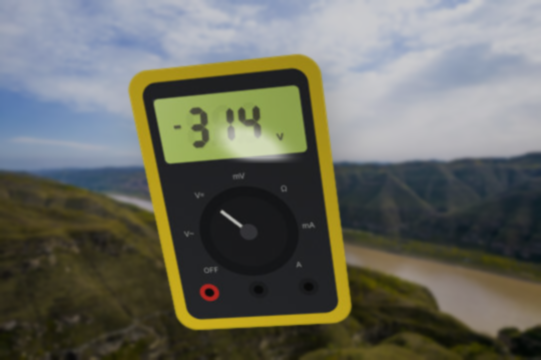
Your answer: -314 V
